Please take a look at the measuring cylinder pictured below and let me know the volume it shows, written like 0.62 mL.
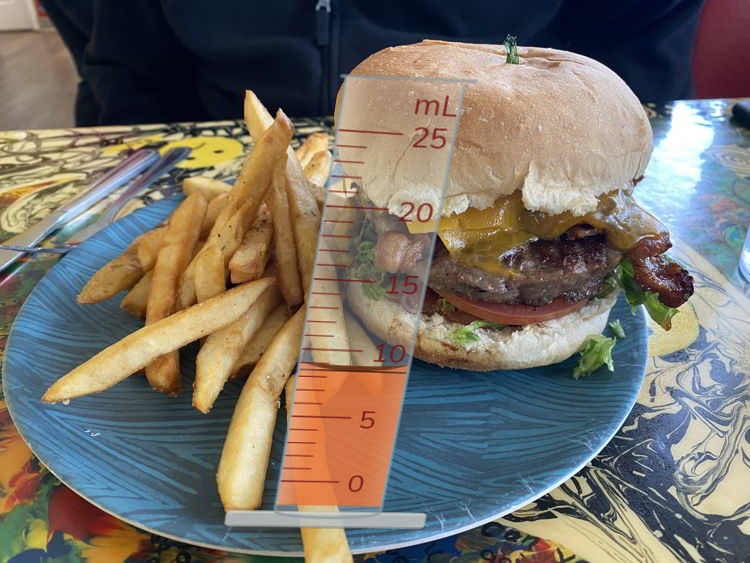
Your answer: 8.5 mL
